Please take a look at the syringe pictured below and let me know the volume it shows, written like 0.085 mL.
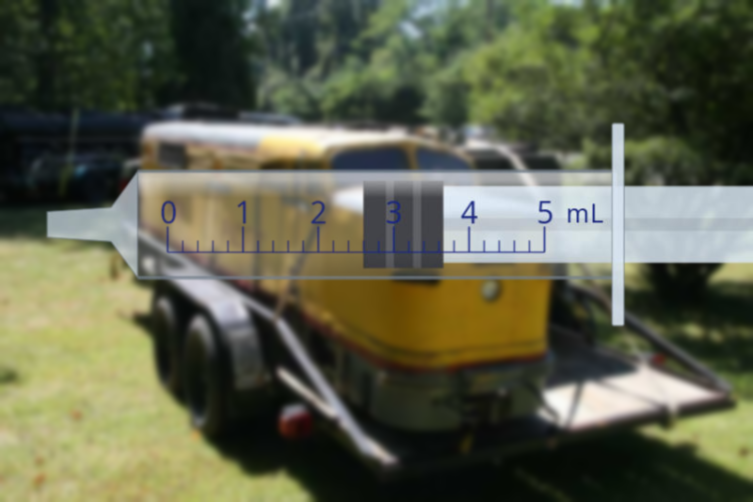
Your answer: 2.6 mL
